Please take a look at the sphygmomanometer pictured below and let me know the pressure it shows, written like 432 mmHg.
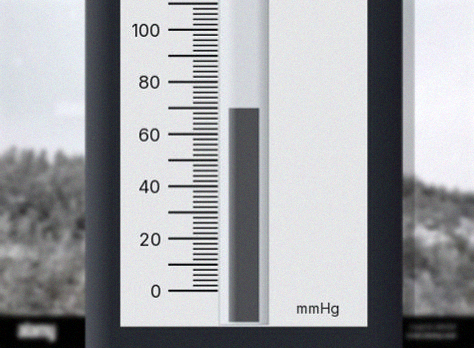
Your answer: 70 mmHg
